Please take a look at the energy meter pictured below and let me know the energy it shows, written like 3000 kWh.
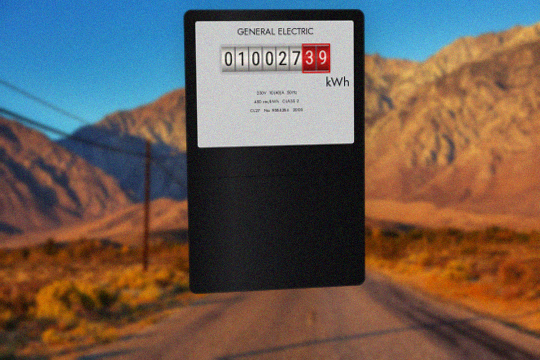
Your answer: 10027.39 kWh
